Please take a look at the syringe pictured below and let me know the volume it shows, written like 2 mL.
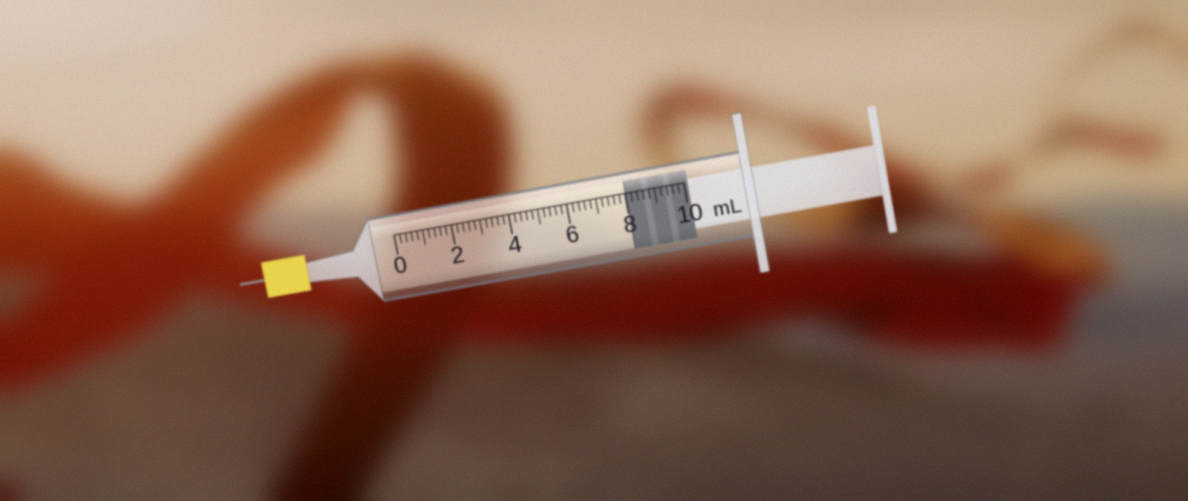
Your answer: 8 mL
